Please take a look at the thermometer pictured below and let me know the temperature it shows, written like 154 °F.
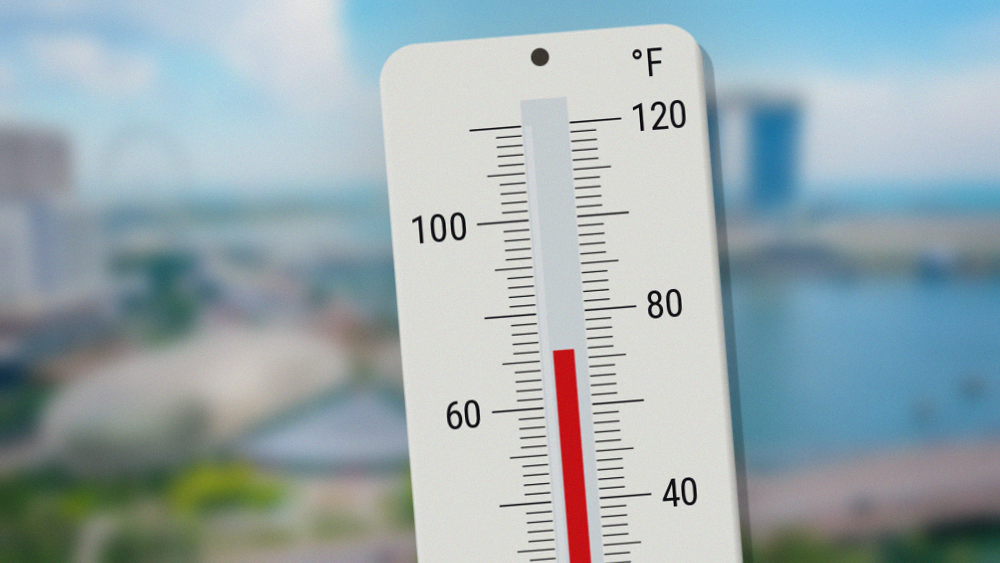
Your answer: 72 °F
